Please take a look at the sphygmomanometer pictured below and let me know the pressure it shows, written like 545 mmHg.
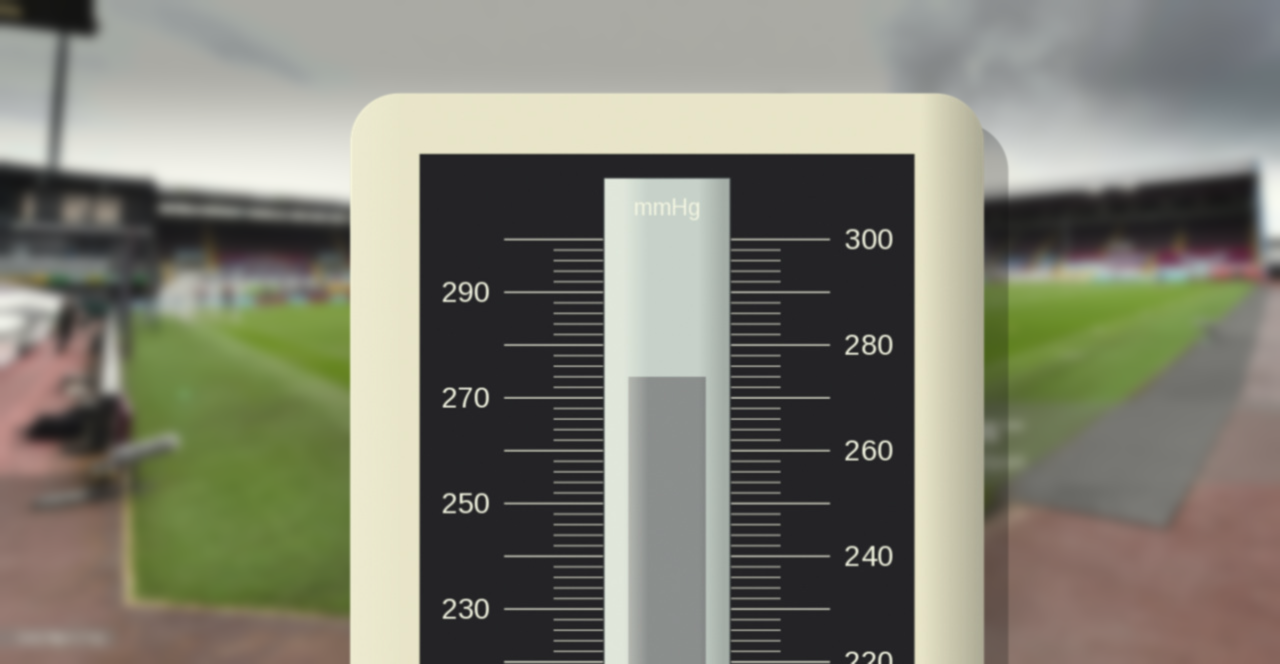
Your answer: 274 mmHg
